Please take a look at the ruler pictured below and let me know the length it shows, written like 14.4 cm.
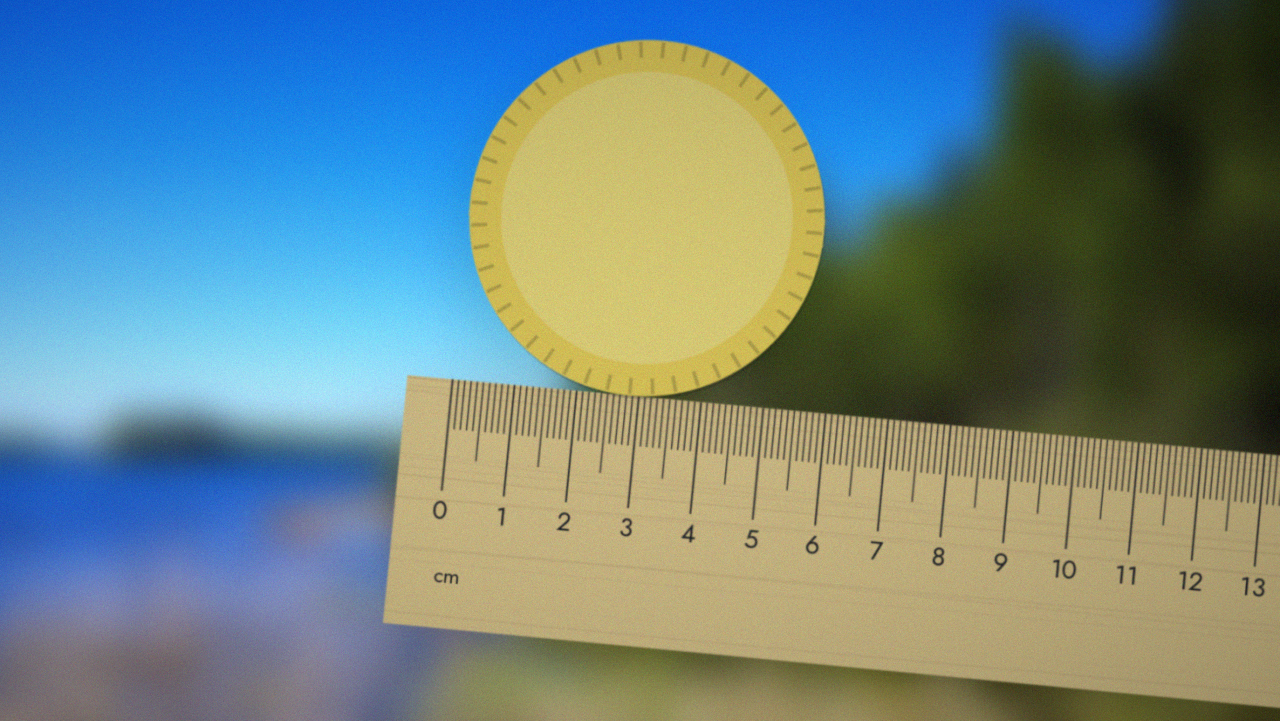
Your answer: 5.7 cm
